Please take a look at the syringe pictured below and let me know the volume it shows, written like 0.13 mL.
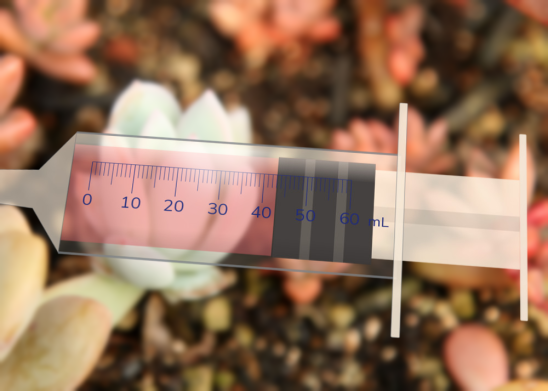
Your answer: 43 mL
